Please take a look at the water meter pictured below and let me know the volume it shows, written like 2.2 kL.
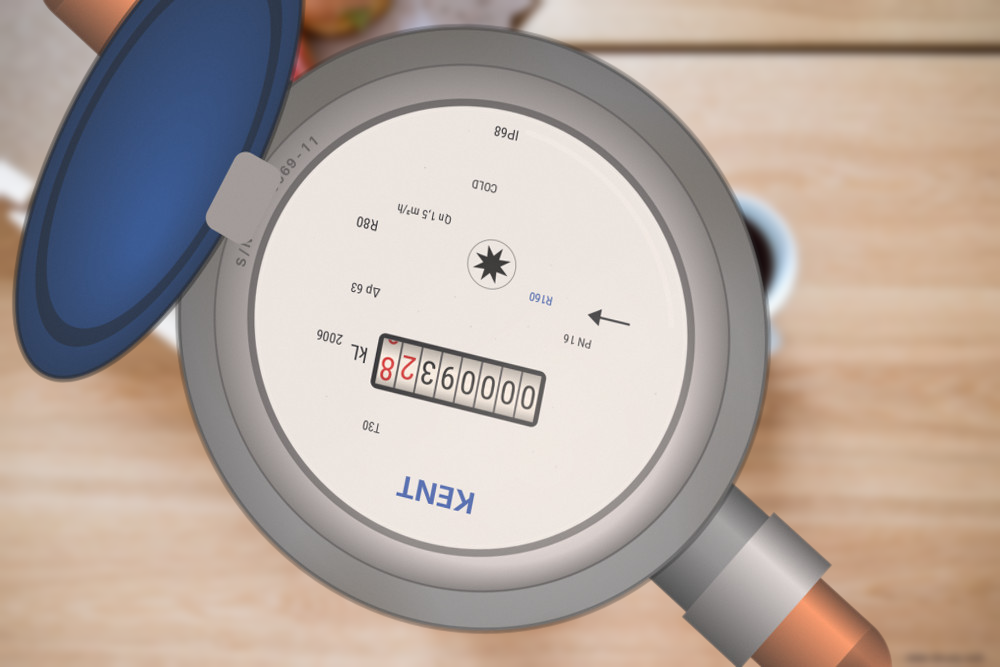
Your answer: 93.28 kL
